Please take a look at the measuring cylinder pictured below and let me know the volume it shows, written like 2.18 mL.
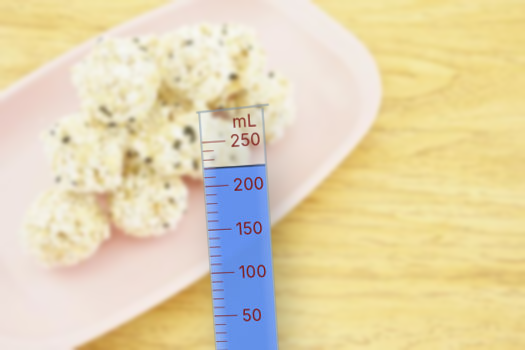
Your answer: 220 mL
